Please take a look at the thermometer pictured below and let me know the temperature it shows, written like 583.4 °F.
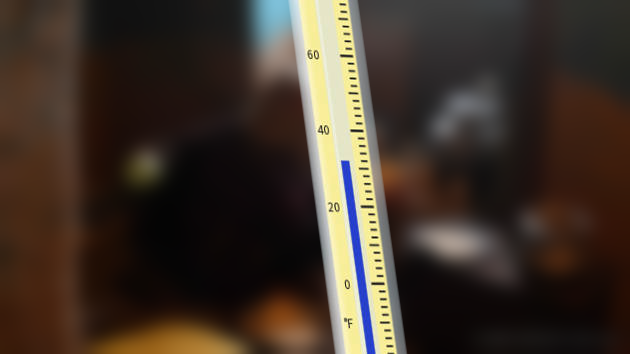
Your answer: 32 °F
